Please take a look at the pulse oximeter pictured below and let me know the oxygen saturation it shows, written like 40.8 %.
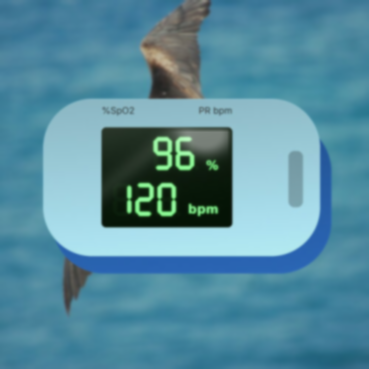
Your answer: 96 %
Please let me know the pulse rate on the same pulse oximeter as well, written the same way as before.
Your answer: 120 bpm
